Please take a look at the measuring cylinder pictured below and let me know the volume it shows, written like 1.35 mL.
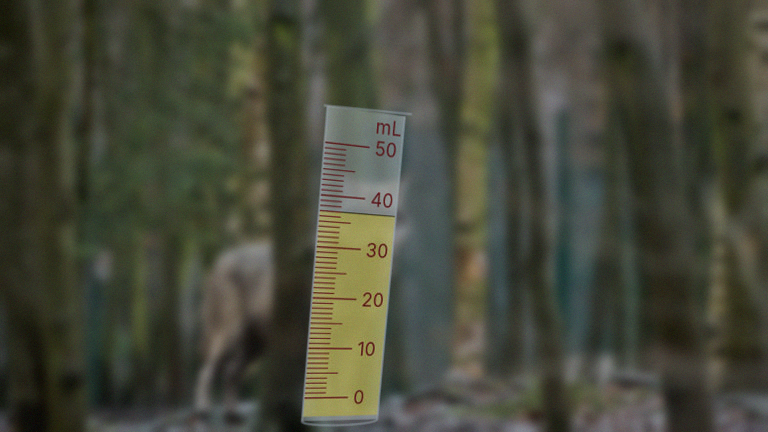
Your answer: 37 mL
